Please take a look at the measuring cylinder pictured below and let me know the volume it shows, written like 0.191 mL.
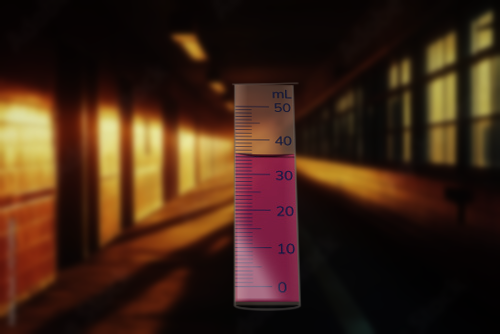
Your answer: 35 mL
